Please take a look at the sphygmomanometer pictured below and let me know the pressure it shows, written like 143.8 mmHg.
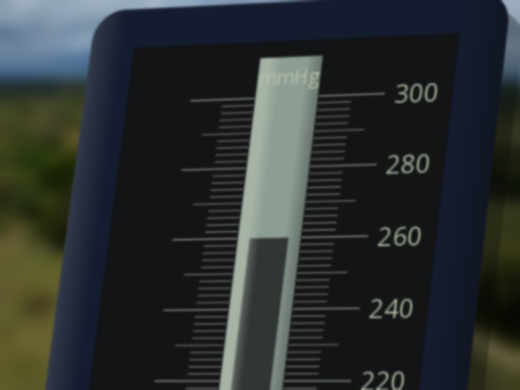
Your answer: 260 mmHg
